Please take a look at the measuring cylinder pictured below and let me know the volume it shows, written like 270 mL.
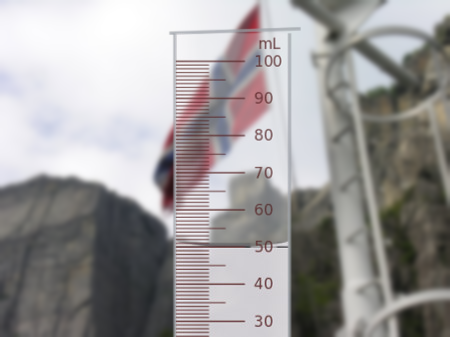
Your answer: 50 mL
